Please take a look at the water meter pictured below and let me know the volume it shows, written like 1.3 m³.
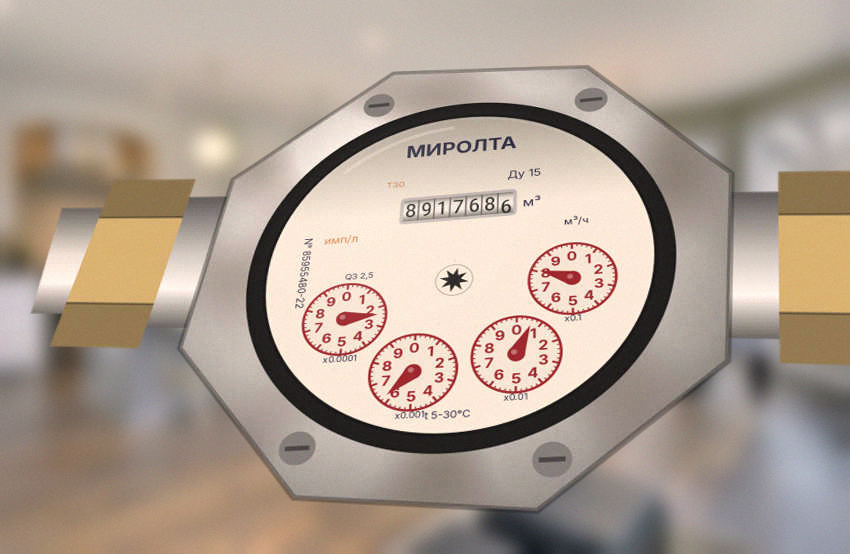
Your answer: 8917685.8062 m³
